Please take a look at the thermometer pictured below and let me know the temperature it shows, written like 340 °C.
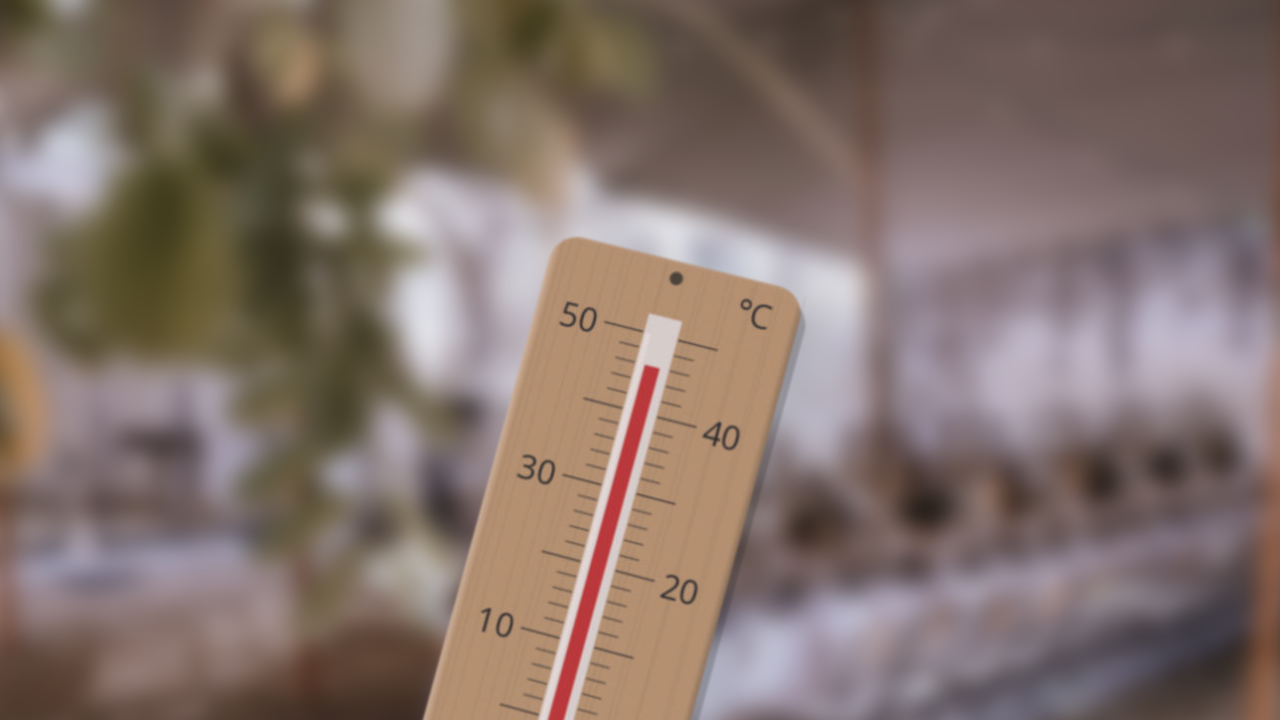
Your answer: 46 °C
